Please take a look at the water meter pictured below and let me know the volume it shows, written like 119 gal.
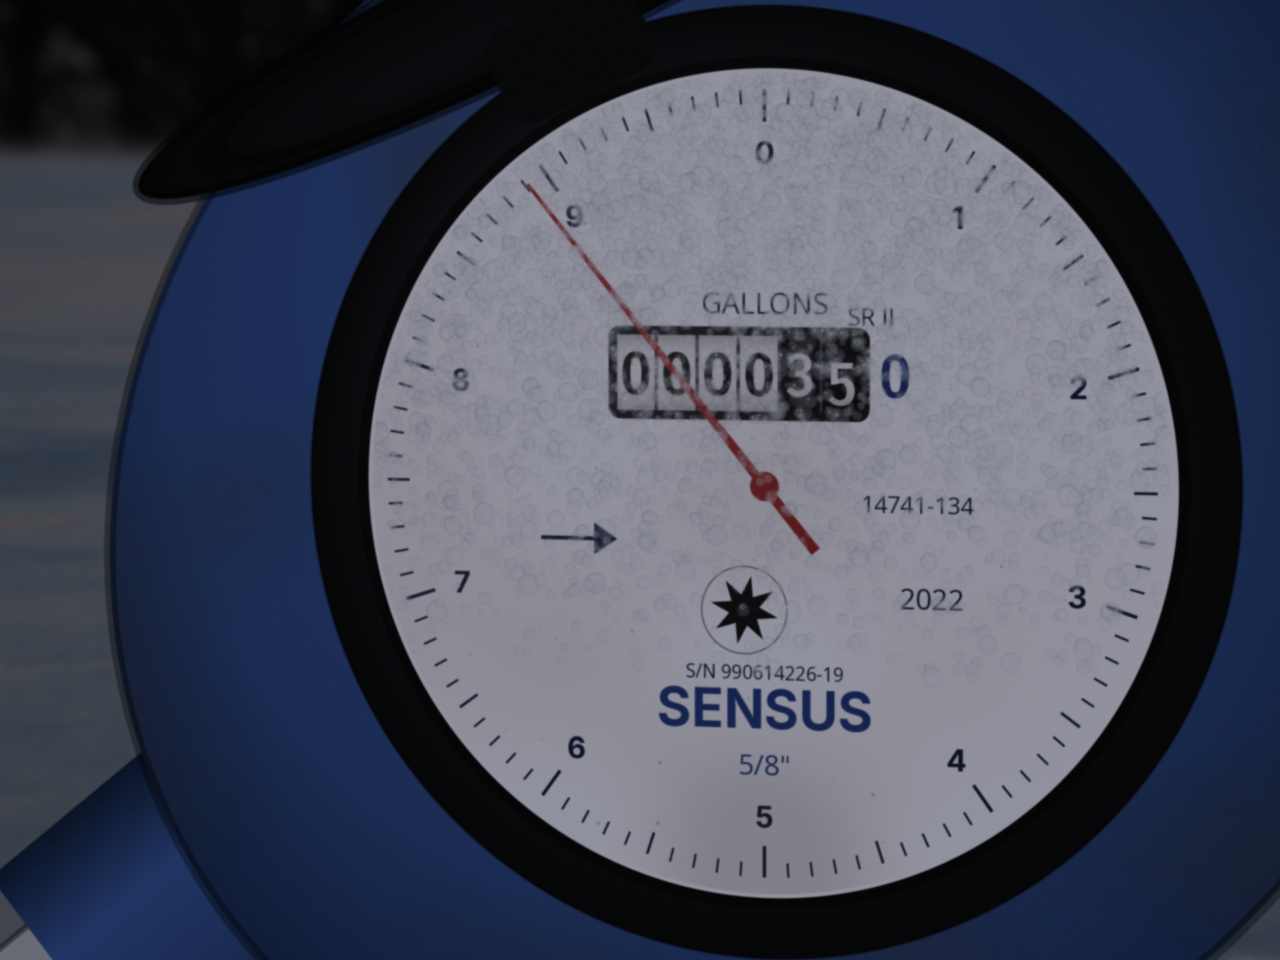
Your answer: 348.9 gal
